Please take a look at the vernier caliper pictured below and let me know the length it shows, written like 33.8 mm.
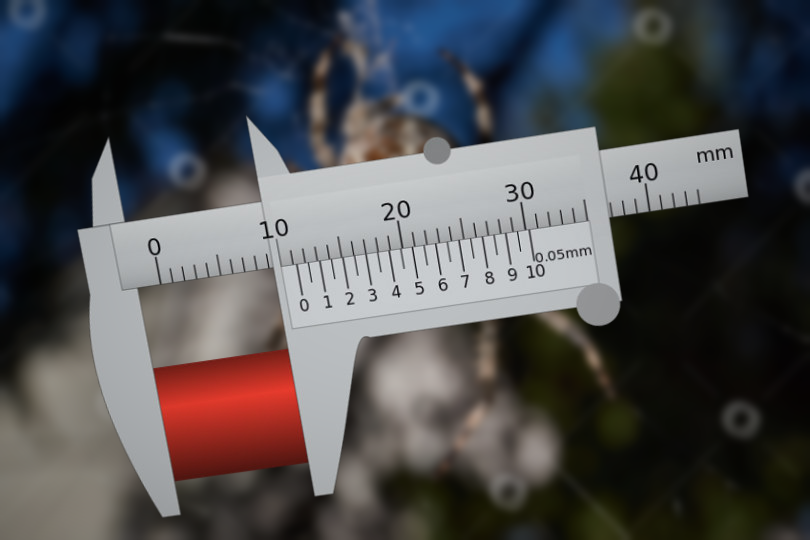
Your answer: 11.3 mm
